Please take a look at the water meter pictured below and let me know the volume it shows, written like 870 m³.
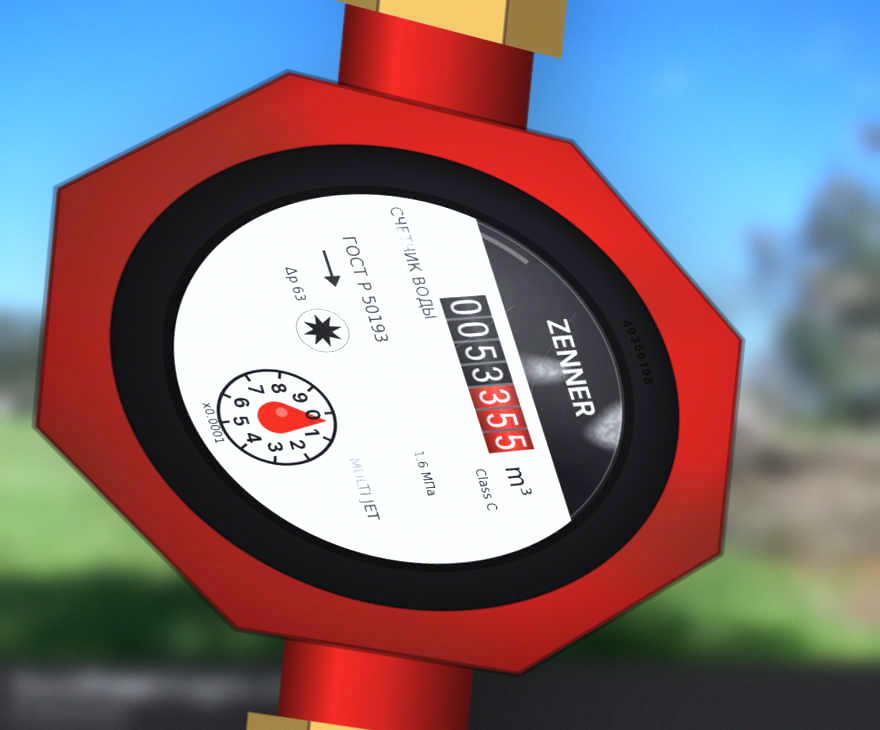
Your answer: 53.3550 m³
